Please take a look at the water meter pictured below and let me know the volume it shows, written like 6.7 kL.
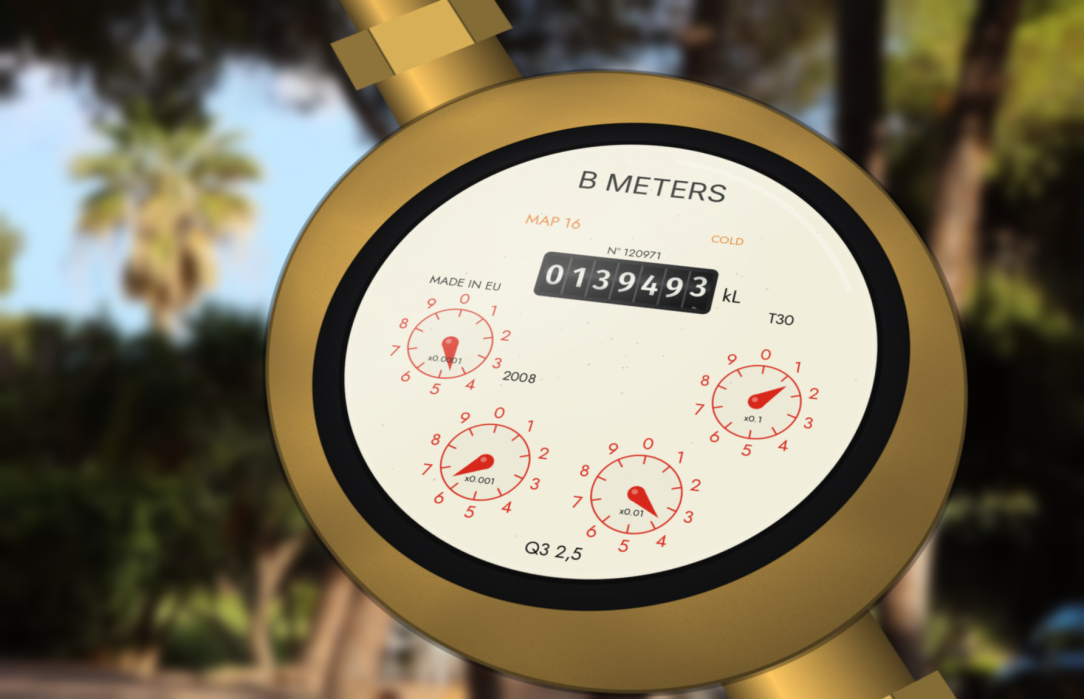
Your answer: 139493.1364 kL
